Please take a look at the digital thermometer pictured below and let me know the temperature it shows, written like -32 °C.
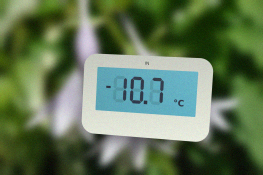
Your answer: -10.7 °C
